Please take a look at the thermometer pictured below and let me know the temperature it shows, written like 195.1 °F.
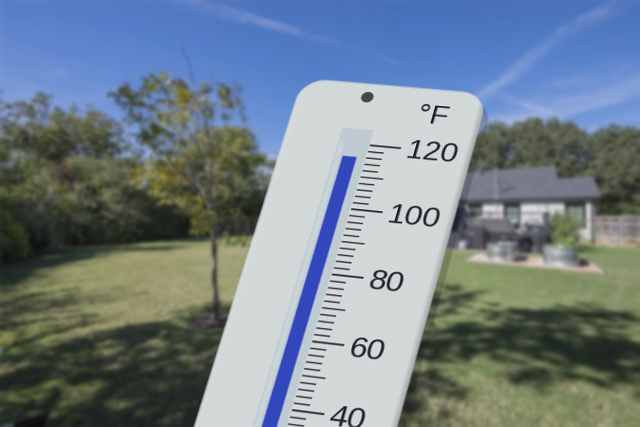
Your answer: 116 °F
